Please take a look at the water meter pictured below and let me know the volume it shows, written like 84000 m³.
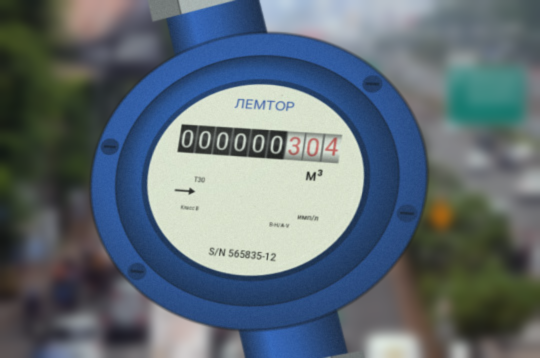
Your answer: 0.304 m³
